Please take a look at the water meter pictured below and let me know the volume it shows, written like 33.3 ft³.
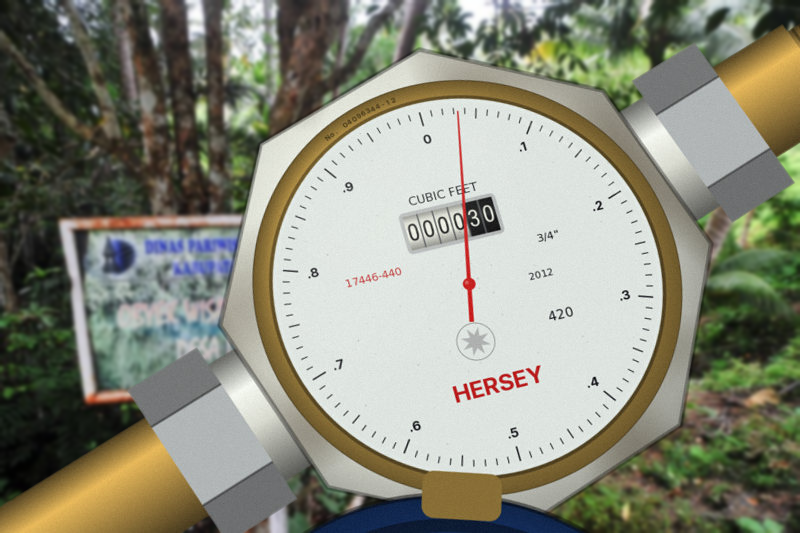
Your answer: 30.03 ft³
